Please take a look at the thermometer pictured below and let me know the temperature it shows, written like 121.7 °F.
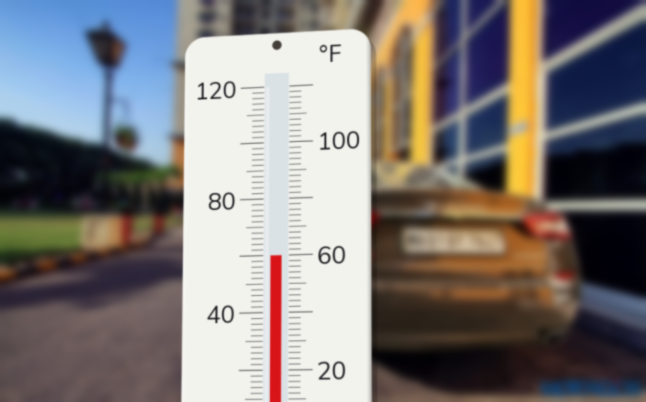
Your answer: 60 °F
